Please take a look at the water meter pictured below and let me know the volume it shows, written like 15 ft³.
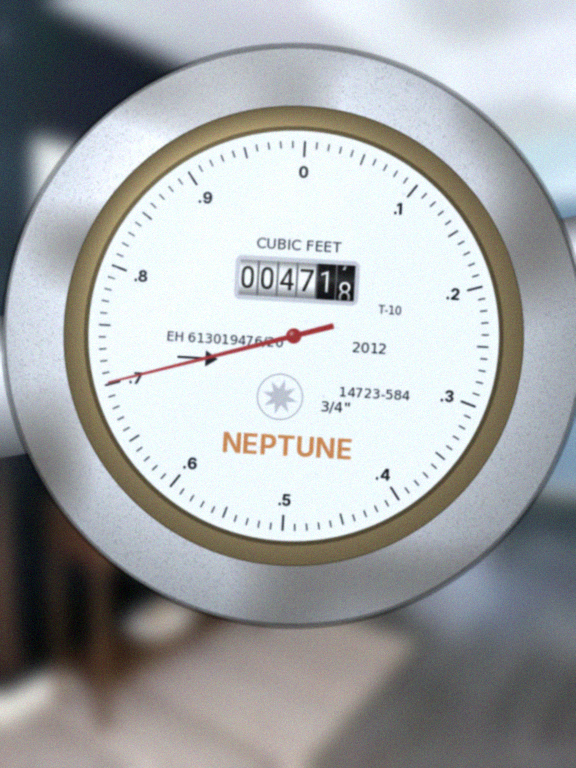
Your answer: 4717.70 ft³
